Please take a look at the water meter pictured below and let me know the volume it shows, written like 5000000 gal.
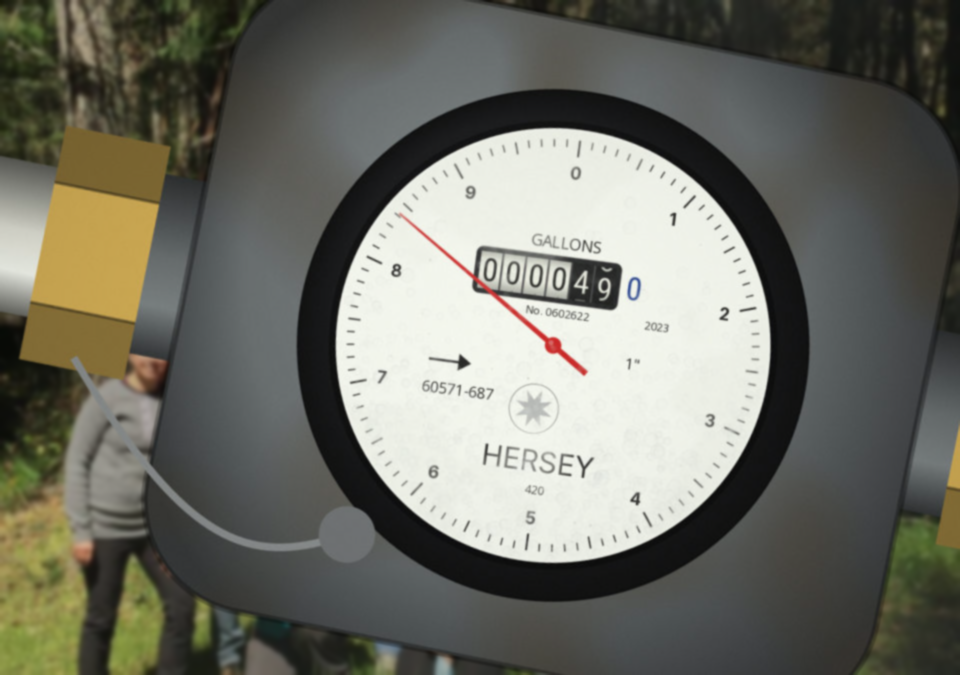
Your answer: 488.4 gal
